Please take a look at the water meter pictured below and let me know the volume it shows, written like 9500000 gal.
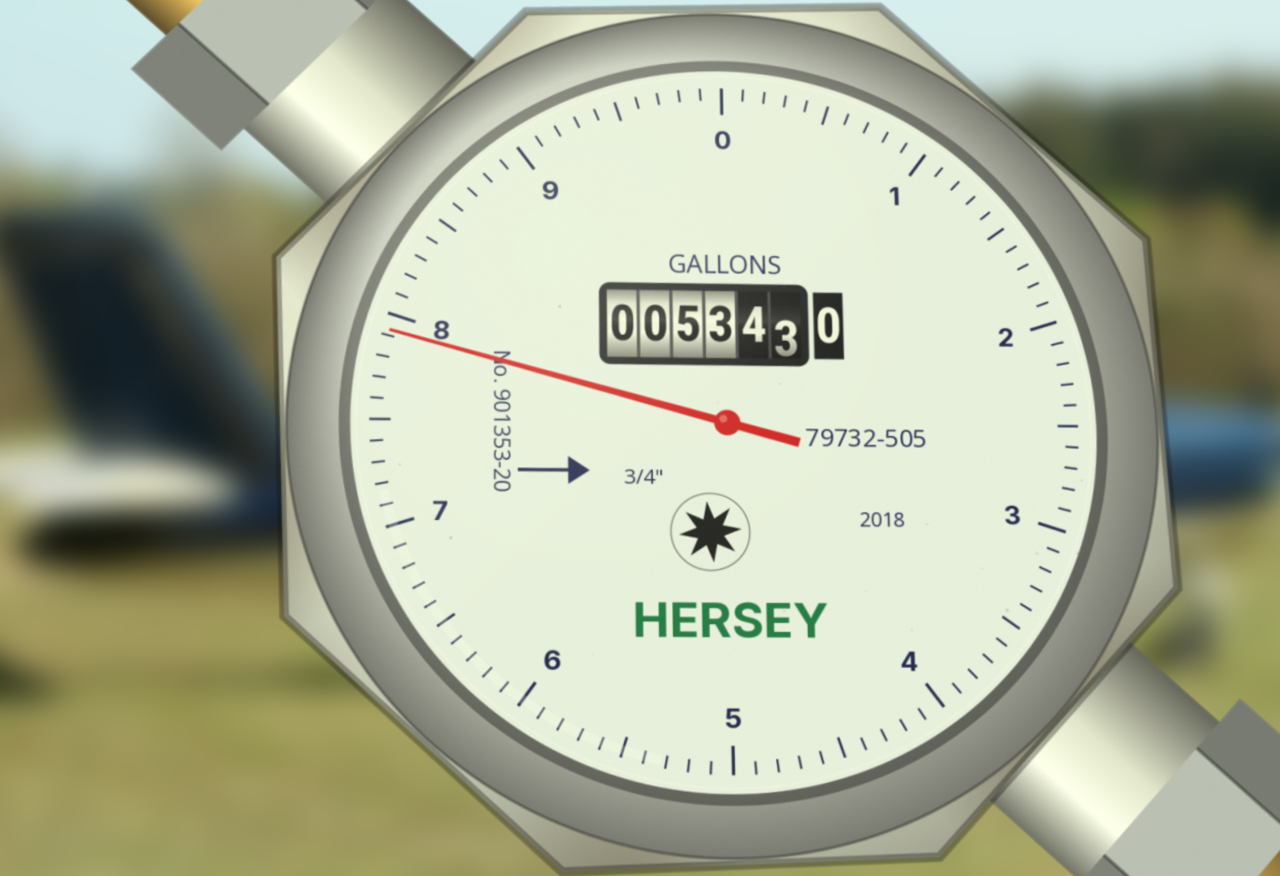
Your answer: 53427.9 gal
